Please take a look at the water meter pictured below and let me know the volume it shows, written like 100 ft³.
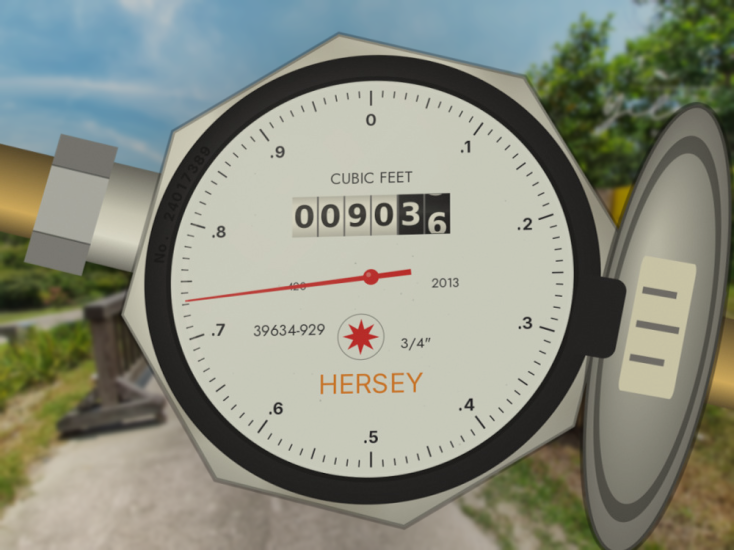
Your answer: 9035.73 ft³
